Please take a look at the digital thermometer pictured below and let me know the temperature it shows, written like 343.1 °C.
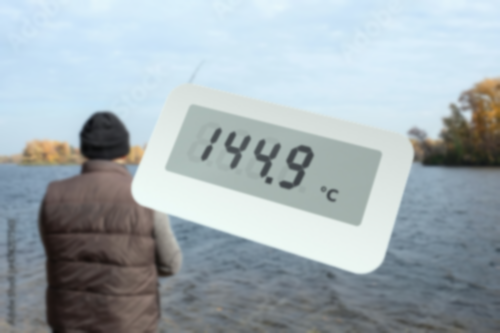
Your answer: 144.9 °C
